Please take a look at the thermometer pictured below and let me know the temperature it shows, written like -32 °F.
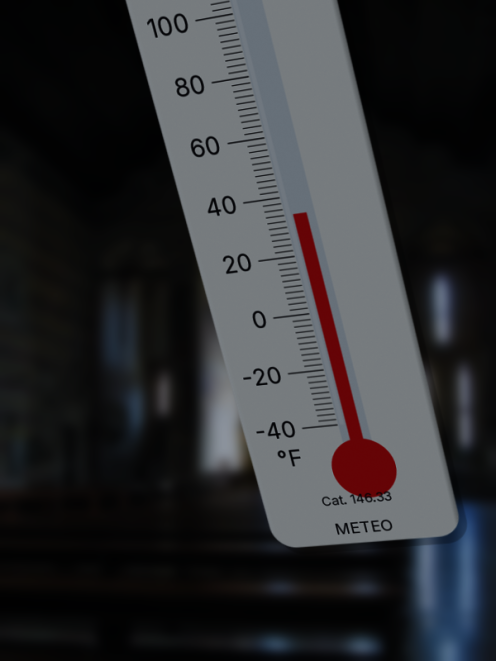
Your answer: 34 °F
